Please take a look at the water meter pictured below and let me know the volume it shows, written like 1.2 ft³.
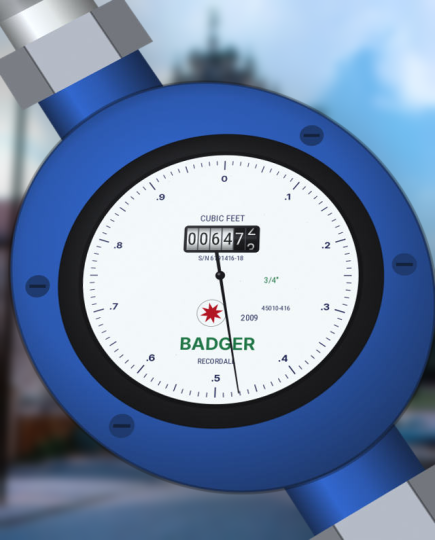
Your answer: 6472.47 ft³
